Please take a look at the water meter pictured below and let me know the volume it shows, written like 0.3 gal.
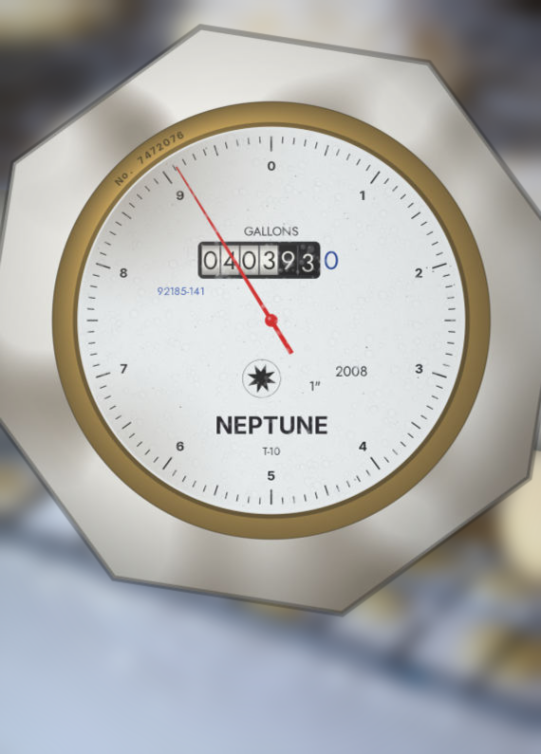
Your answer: 403929.1 gal
